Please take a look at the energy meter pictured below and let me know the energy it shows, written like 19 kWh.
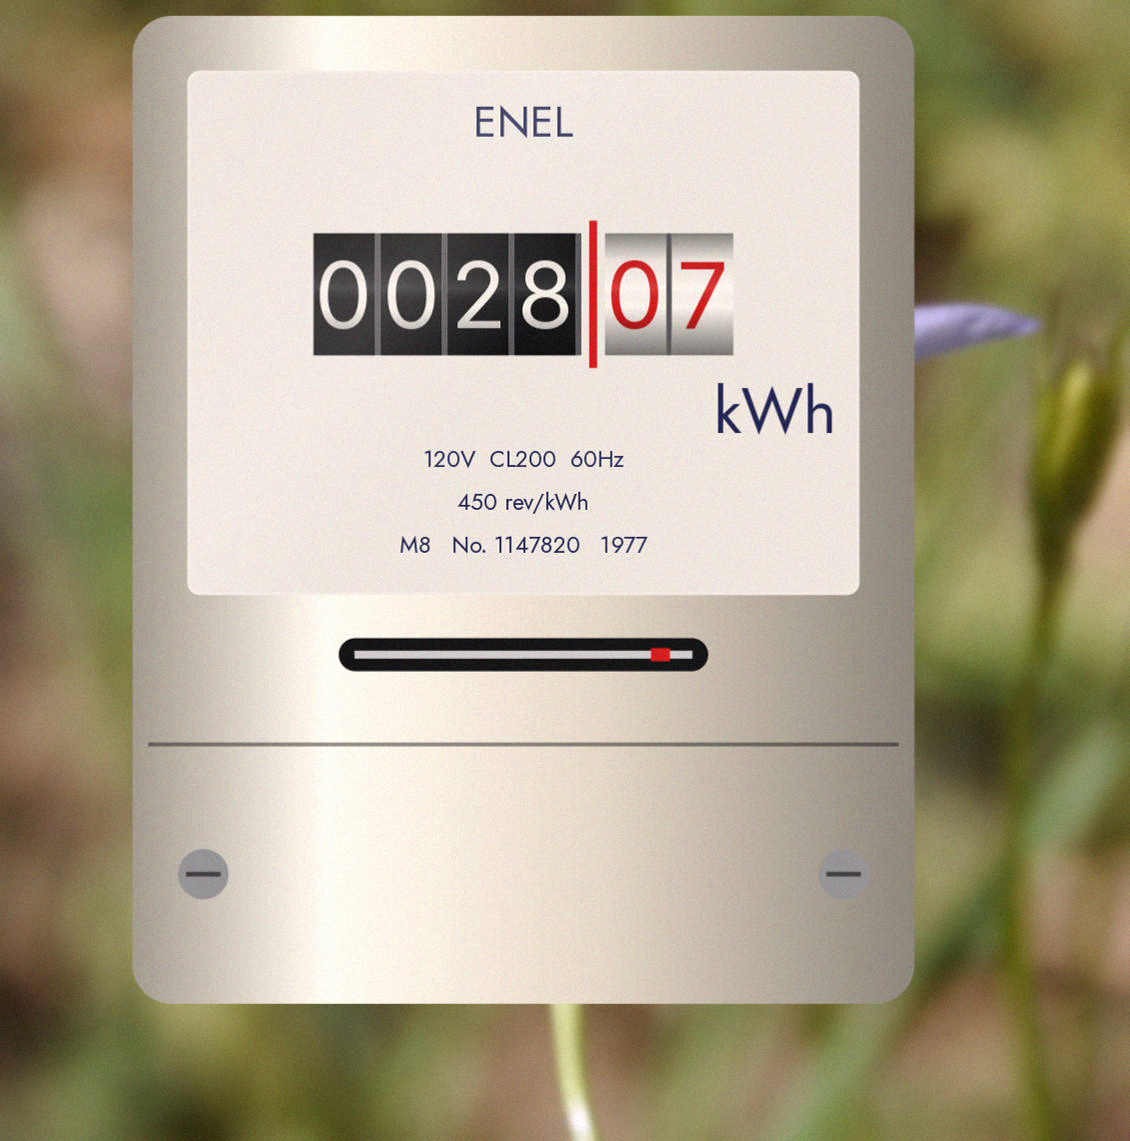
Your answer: 28.07 kWh
